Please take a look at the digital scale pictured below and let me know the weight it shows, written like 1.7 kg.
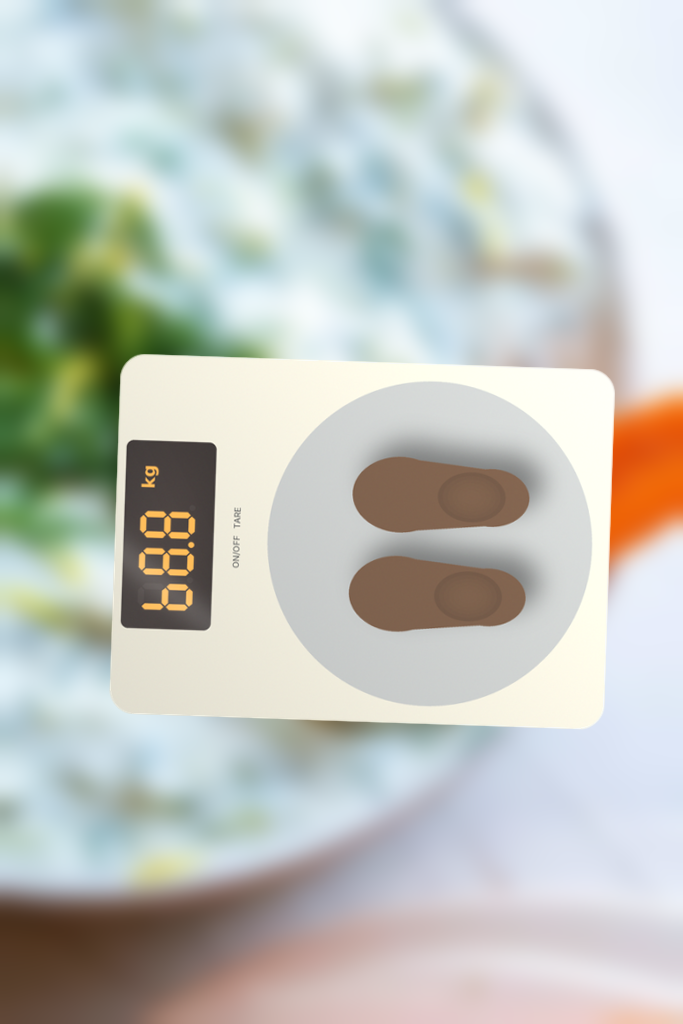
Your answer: 68.8 kg
